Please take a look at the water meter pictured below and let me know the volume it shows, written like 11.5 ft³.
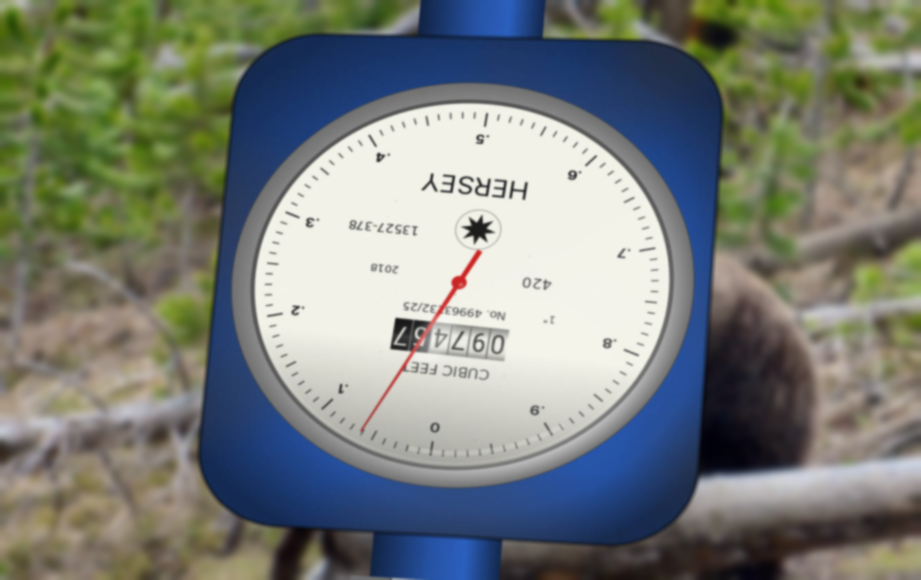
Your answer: 97457.06 ft³
